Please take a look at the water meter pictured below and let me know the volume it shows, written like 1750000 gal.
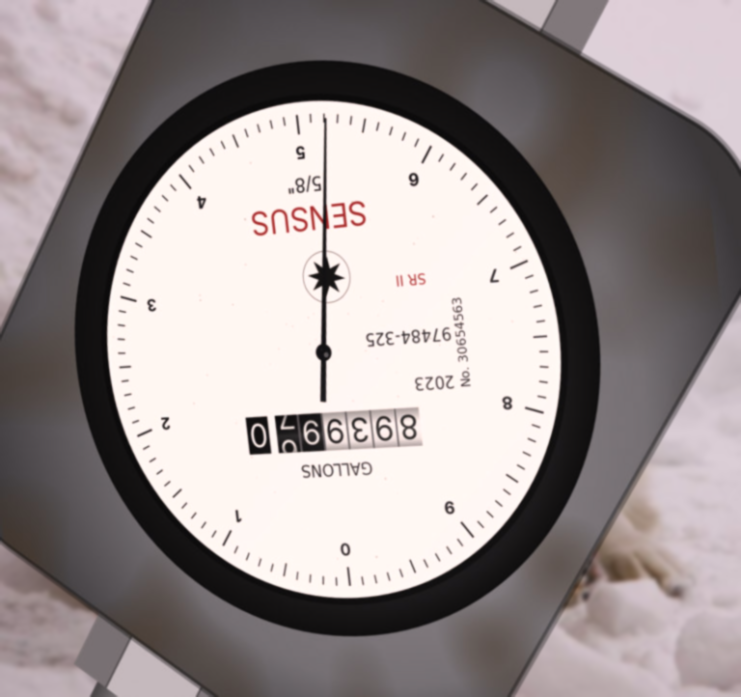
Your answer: 8939965.2 gal
